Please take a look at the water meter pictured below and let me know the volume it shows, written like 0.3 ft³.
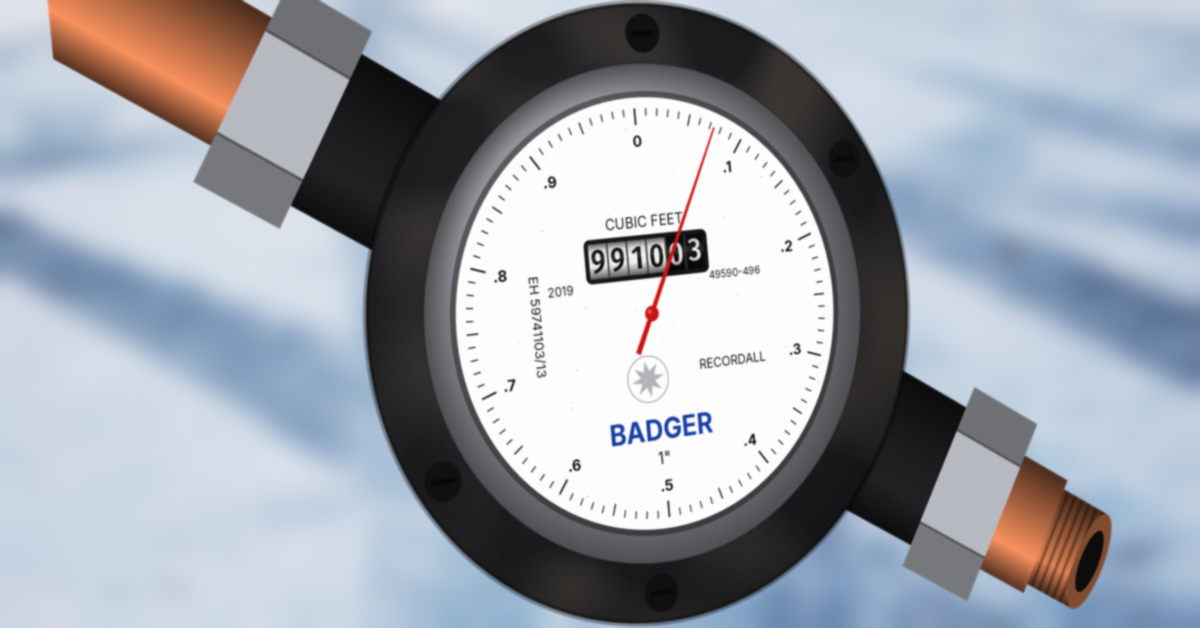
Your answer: 991003.07 ft³
